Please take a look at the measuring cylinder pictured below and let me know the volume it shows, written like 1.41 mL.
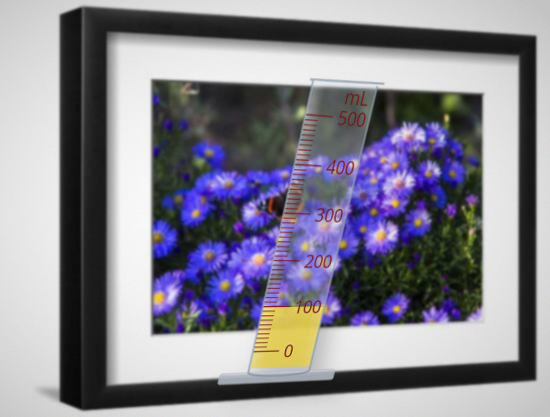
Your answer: 100 mL
